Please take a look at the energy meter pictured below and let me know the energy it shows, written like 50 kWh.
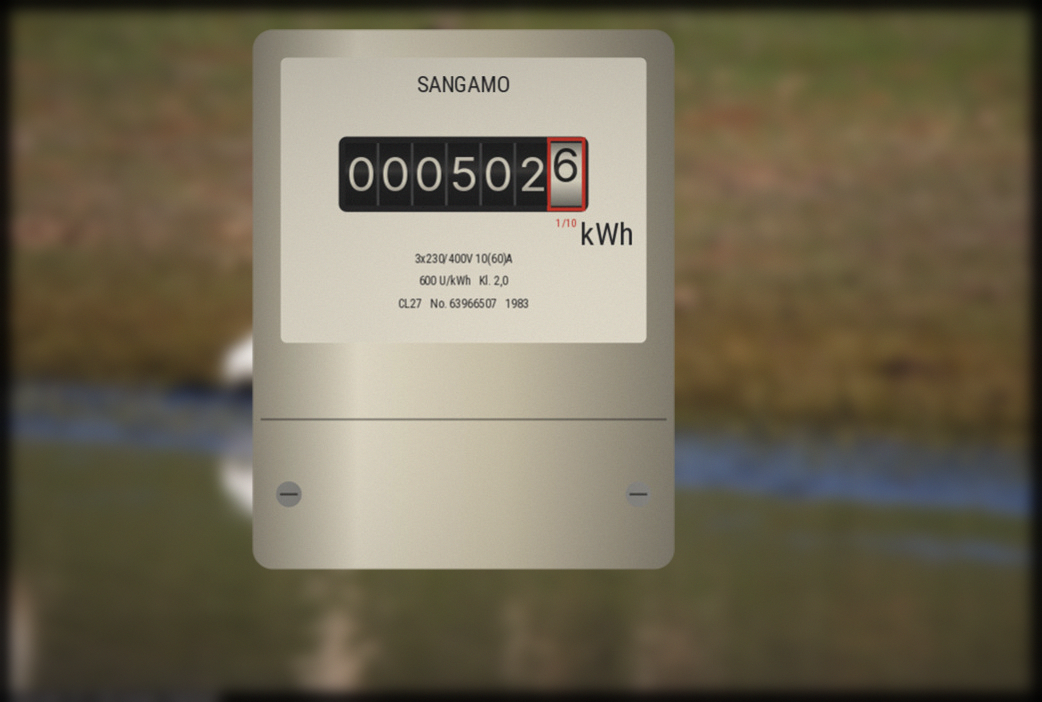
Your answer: 502.6 kWh
